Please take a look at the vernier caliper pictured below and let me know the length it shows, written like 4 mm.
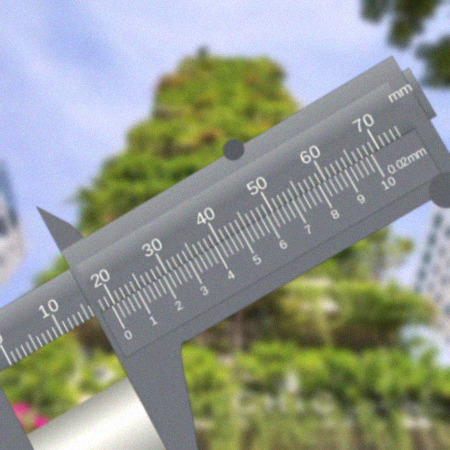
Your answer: 19.5 mm
